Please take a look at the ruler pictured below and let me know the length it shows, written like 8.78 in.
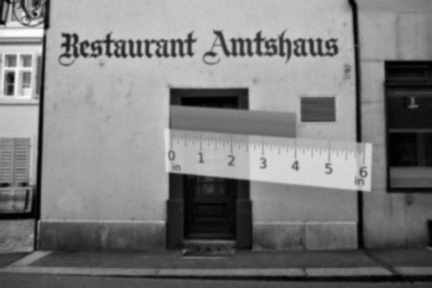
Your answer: 4 in
